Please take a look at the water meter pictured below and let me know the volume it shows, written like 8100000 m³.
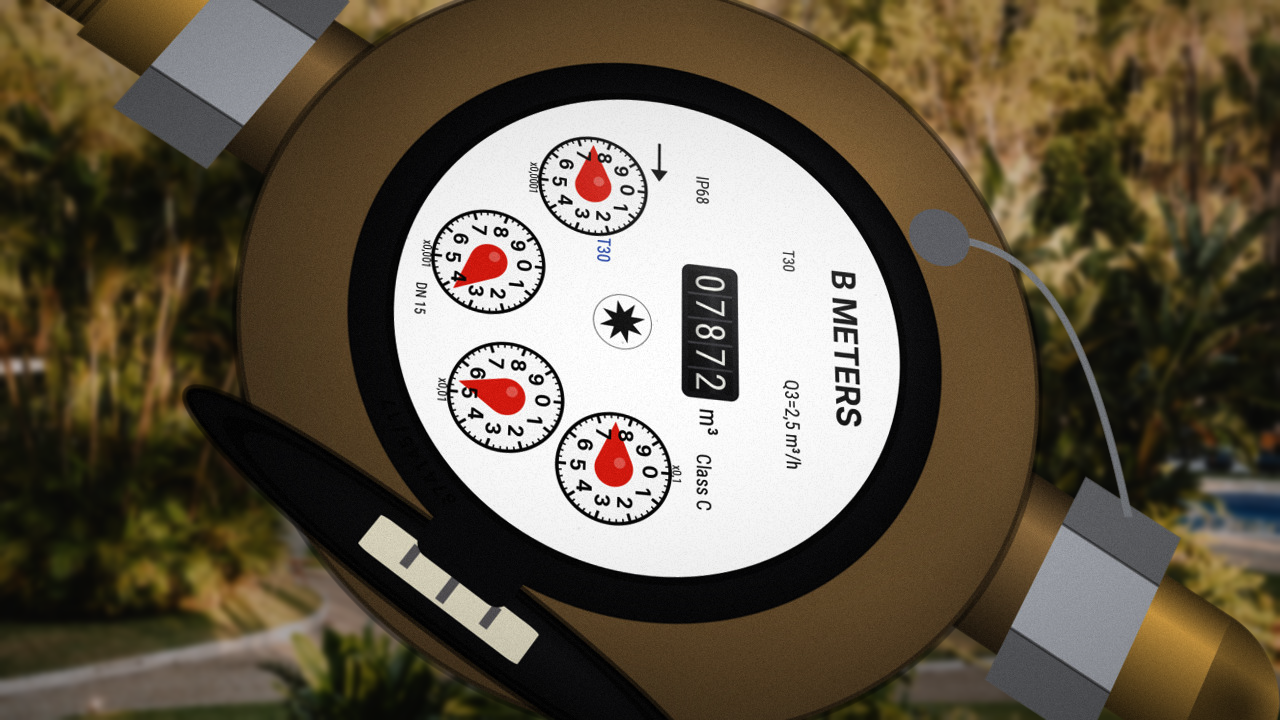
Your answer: 7872.7537 m³
